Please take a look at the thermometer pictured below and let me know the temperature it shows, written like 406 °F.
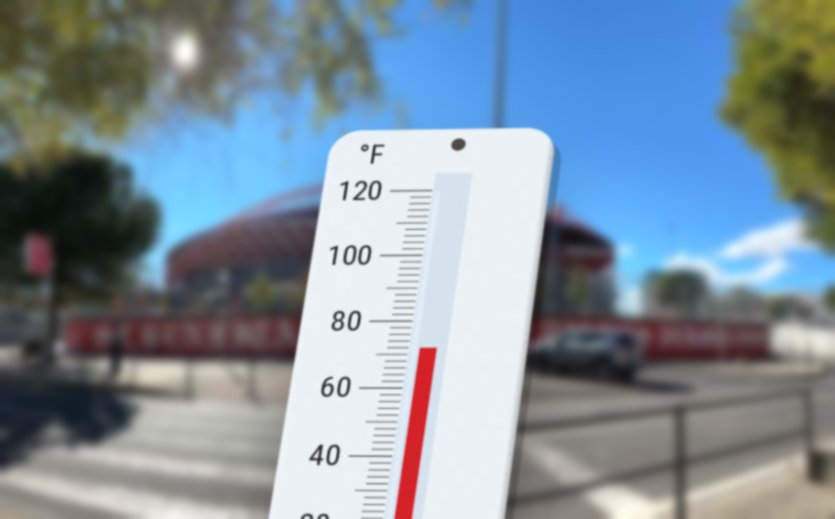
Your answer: 72 °F
